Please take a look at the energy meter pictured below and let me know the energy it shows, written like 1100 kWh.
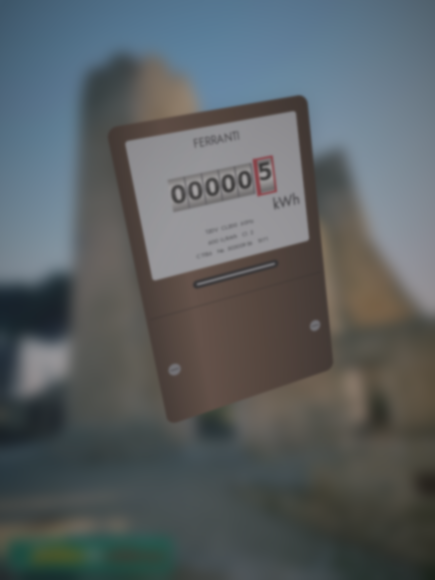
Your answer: 0.5 kWh
